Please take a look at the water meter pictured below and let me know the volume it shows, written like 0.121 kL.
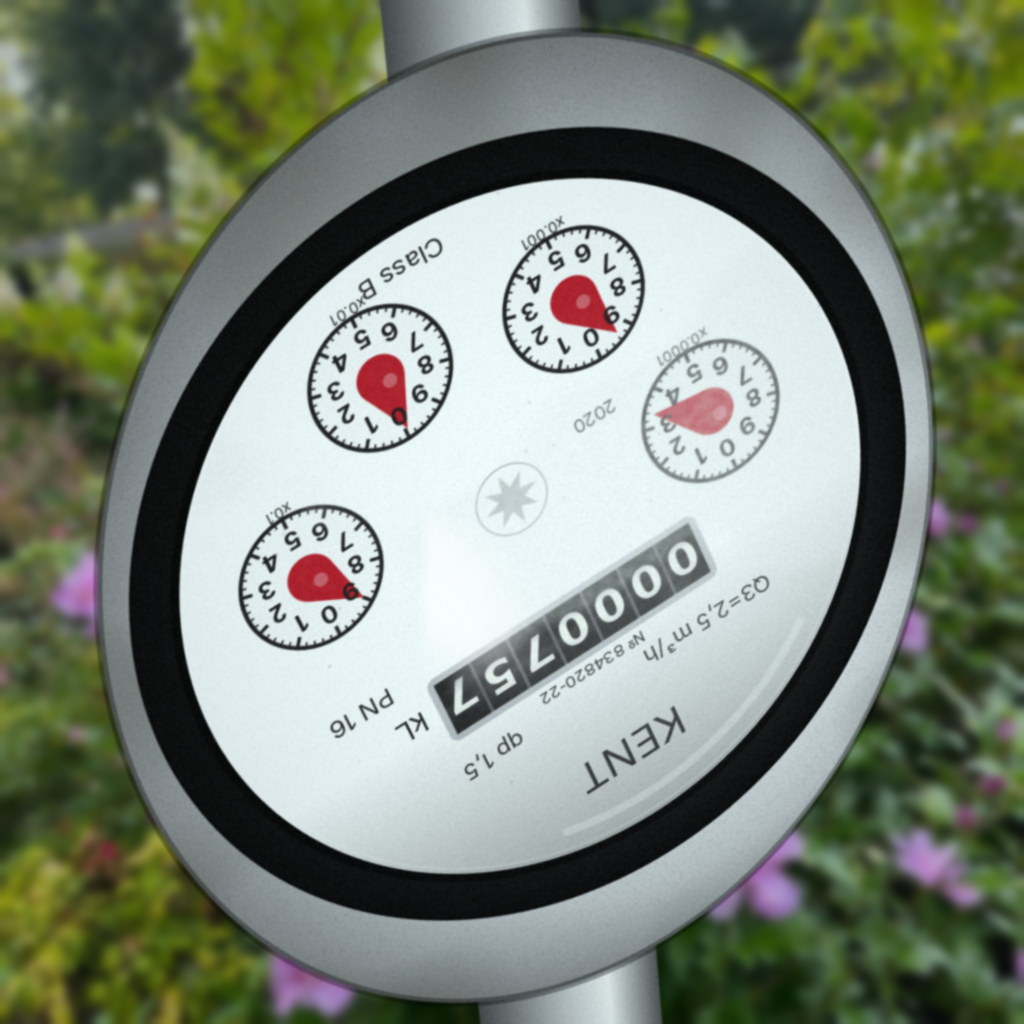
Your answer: 756.8993 kL
